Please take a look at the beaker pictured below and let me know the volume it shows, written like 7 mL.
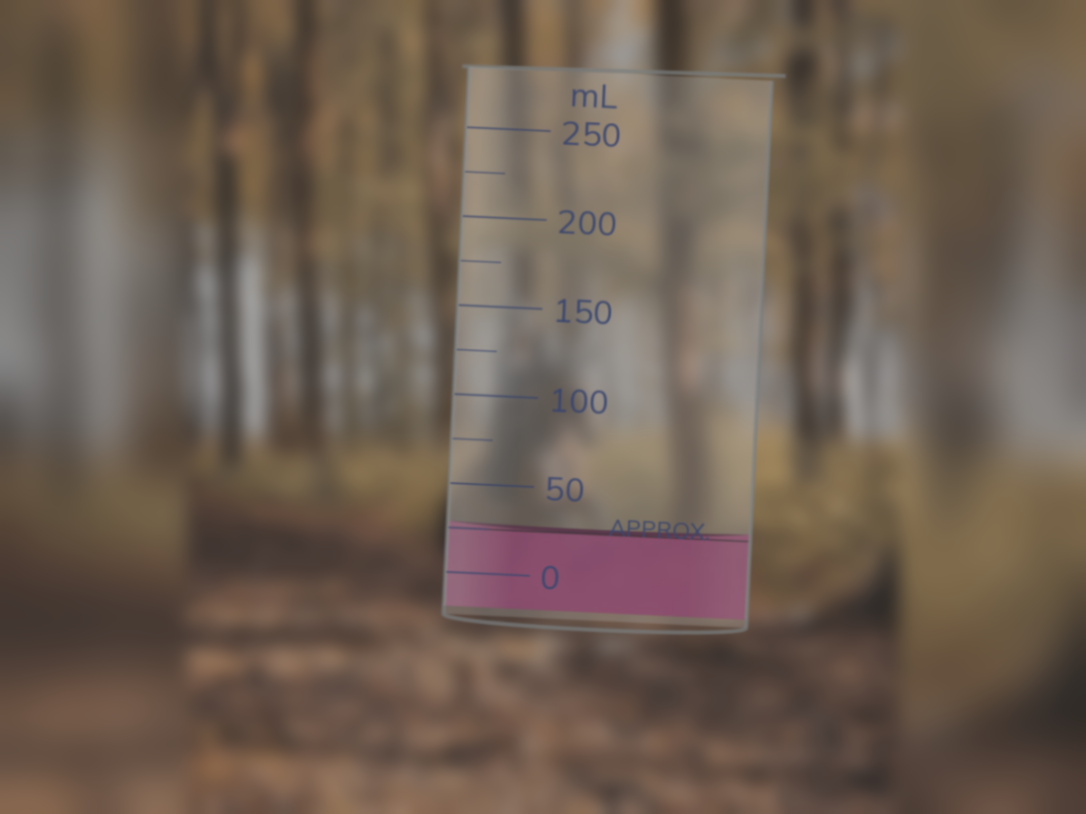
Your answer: 25 mL
